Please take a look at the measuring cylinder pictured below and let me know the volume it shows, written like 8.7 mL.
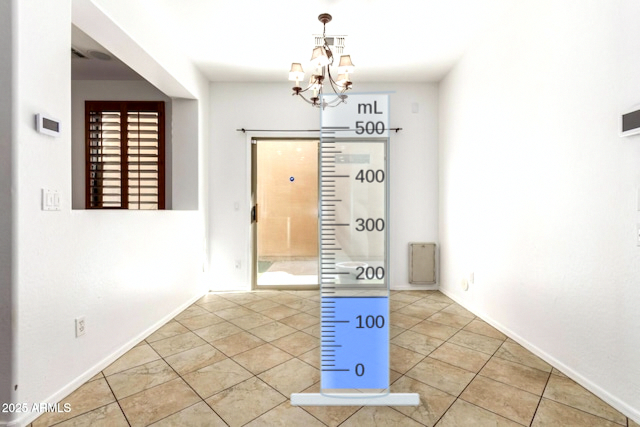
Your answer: 150 mL
